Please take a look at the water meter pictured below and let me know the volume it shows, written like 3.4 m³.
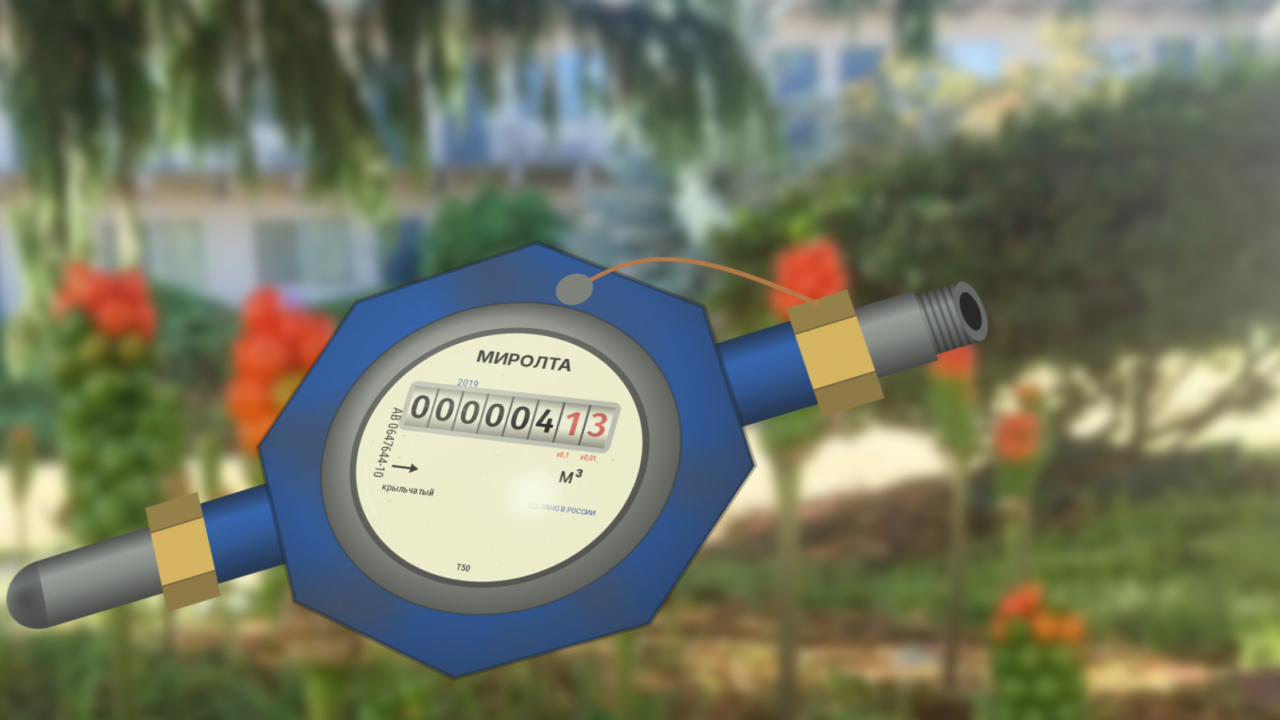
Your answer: 4.13 m³
